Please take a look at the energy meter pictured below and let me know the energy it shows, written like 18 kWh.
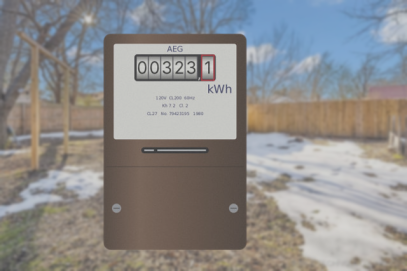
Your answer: 323.1 kWh
